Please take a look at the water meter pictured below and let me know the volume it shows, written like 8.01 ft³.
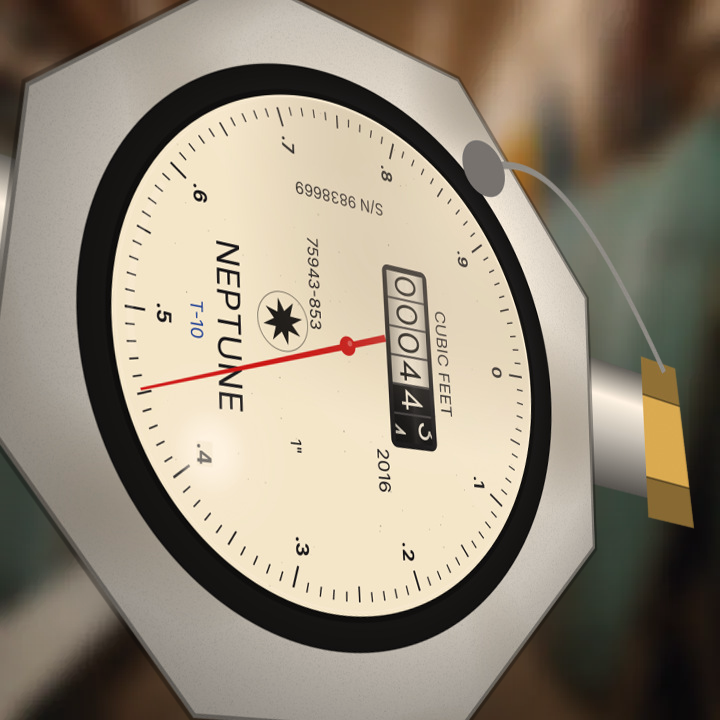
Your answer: 443.45 ft³
